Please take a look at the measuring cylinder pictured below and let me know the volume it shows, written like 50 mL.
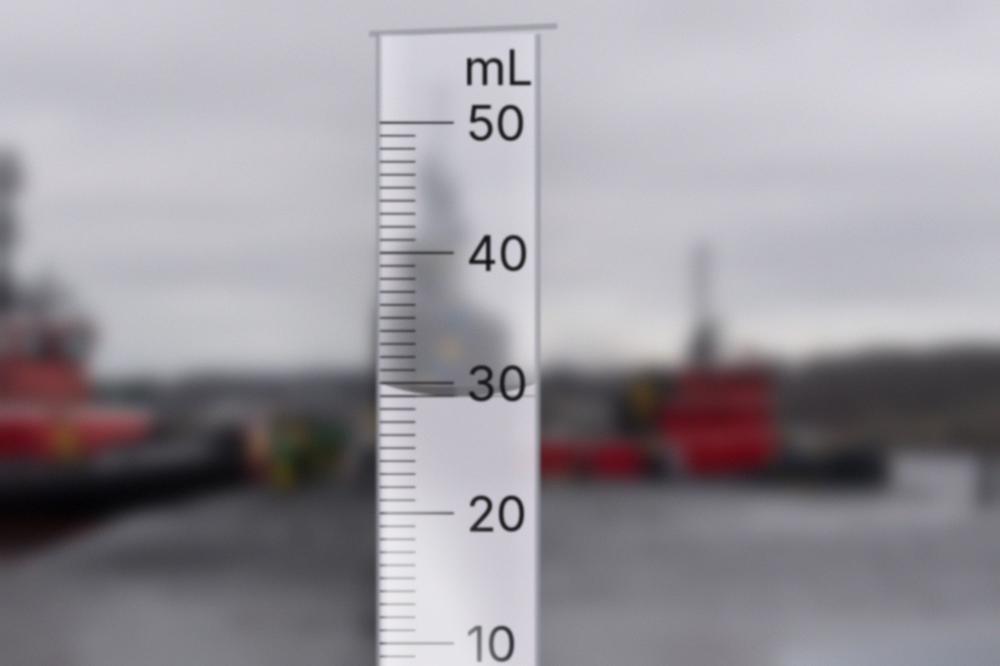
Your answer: 29 mL
